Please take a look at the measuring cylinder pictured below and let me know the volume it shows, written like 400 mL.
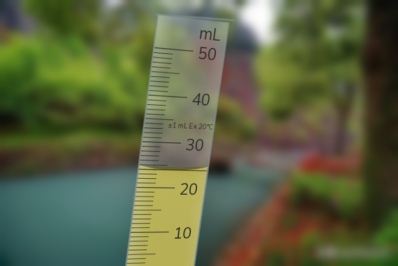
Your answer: 24 mL
